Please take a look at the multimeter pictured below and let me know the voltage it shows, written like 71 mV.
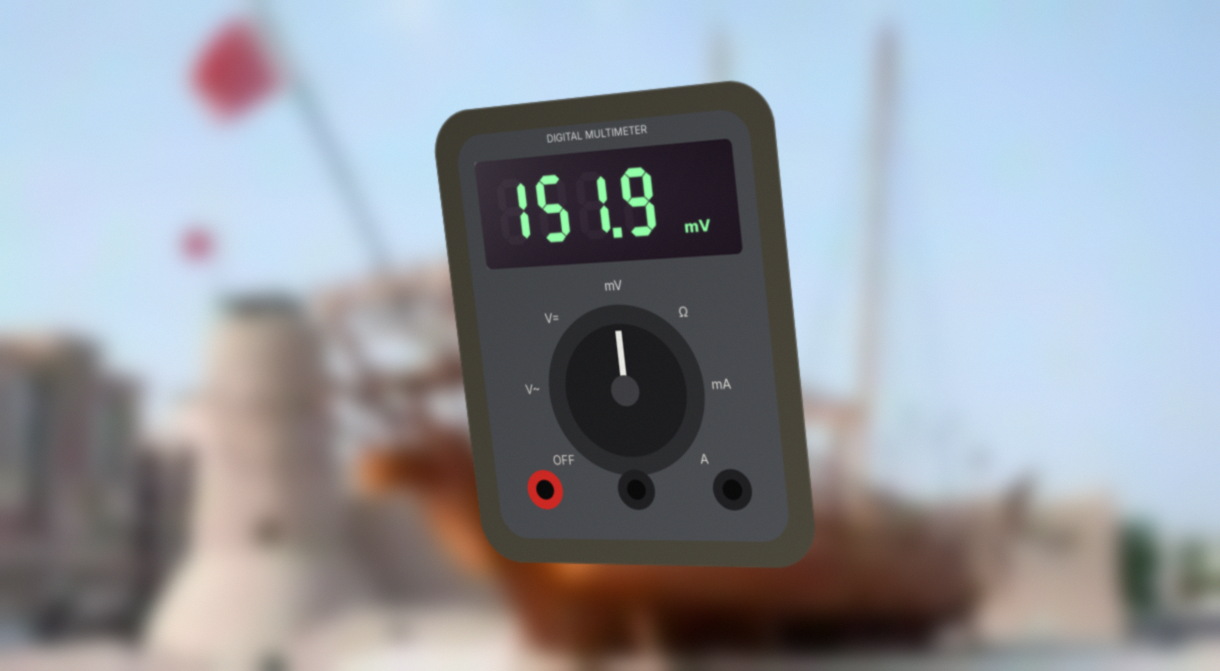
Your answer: 151.9 mV
